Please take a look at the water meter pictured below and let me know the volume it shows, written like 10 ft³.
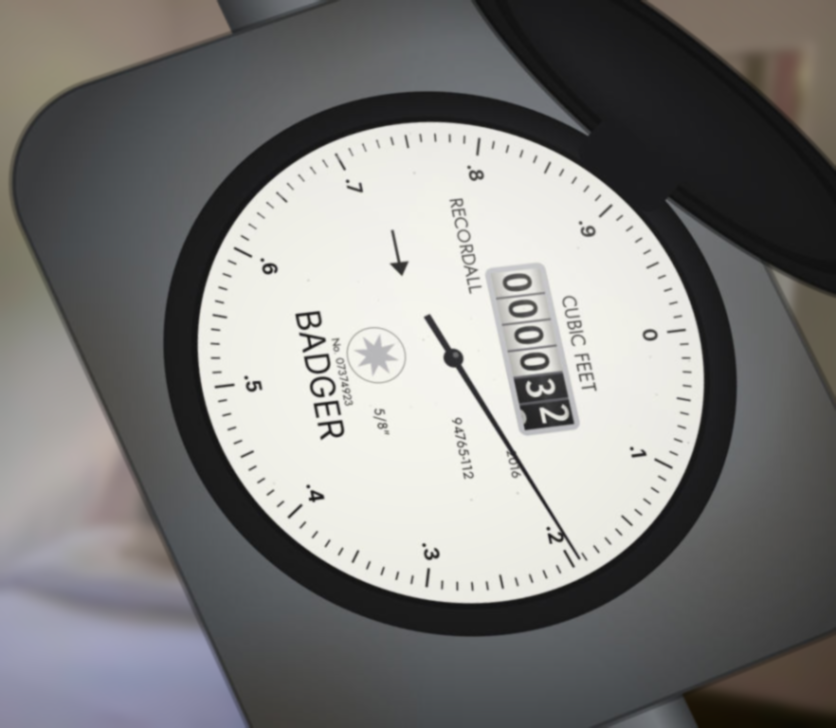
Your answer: 32.19 ft³
